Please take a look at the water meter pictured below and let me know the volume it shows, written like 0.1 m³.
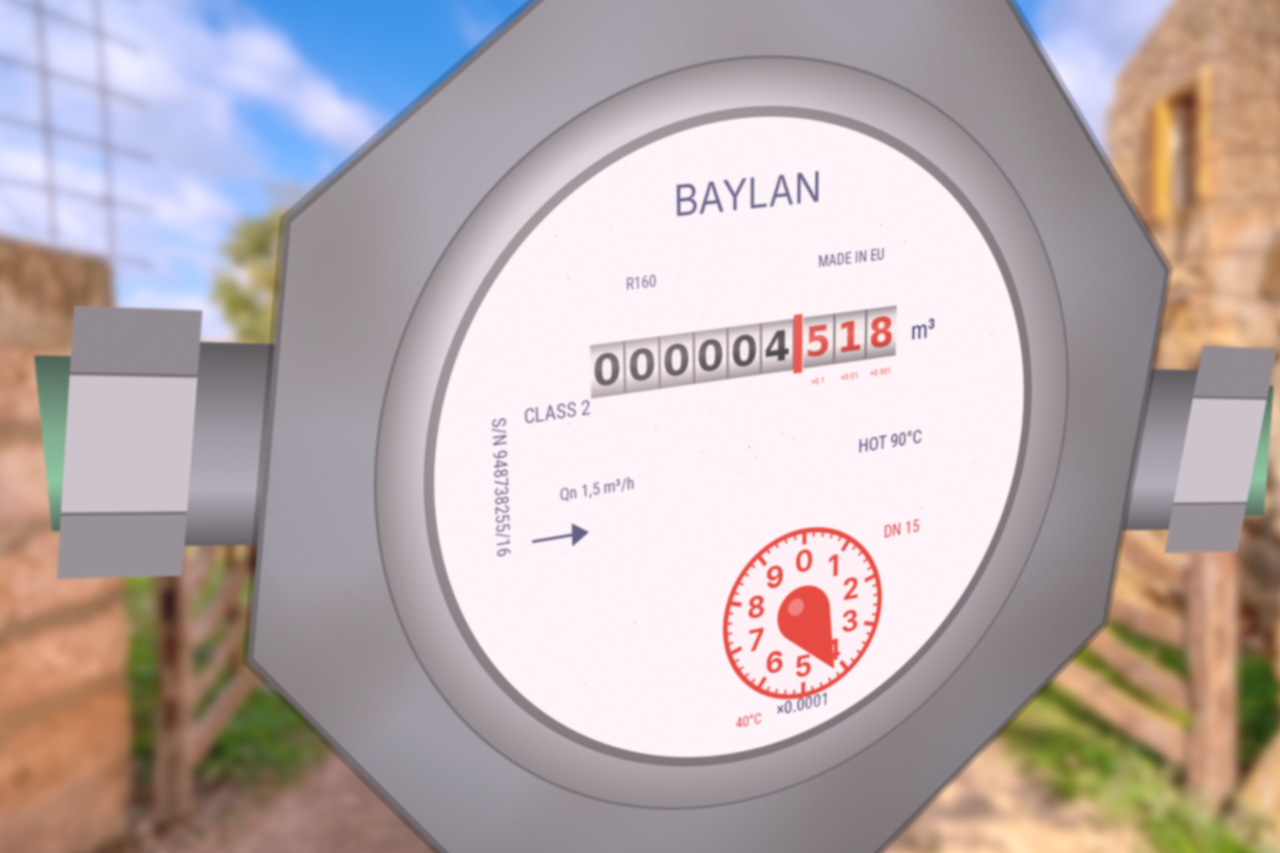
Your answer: 4.5184 m³
